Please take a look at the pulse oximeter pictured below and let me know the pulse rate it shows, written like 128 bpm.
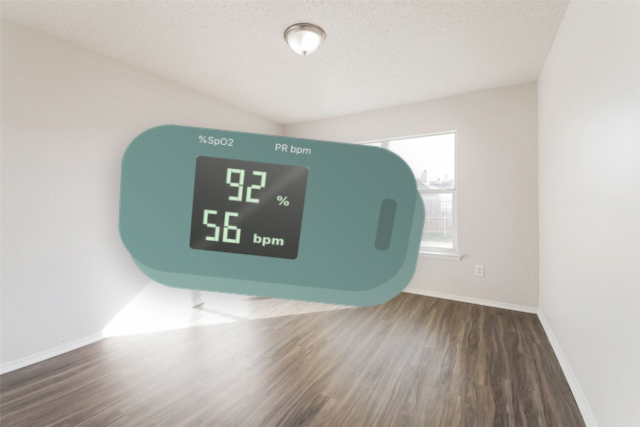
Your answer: 56 bpm
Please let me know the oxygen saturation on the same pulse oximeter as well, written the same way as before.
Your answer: 92 %
